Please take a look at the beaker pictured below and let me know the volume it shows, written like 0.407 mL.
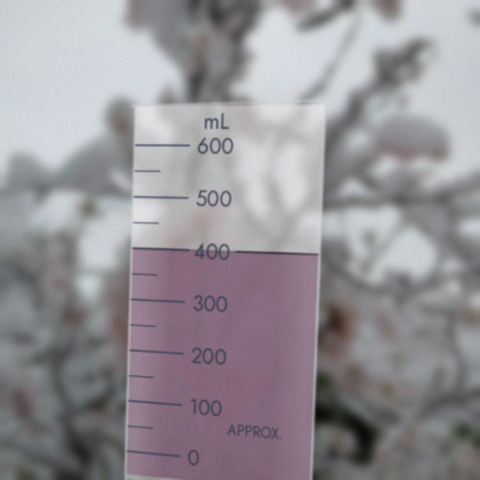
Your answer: 400 mL
